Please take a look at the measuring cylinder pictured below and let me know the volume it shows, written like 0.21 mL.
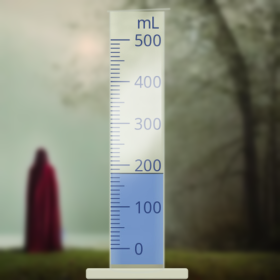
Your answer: 180 mL
